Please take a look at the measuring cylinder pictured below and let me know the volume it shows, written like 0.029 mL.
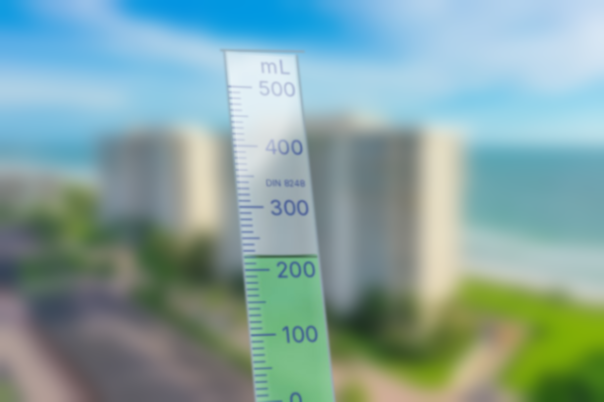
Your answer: 220 mL
